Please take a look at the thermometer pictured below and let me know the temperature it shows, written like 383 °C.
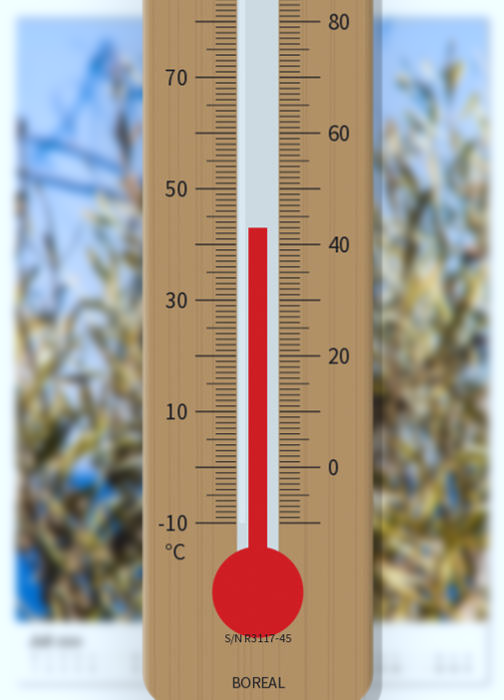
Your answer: 43 °C
